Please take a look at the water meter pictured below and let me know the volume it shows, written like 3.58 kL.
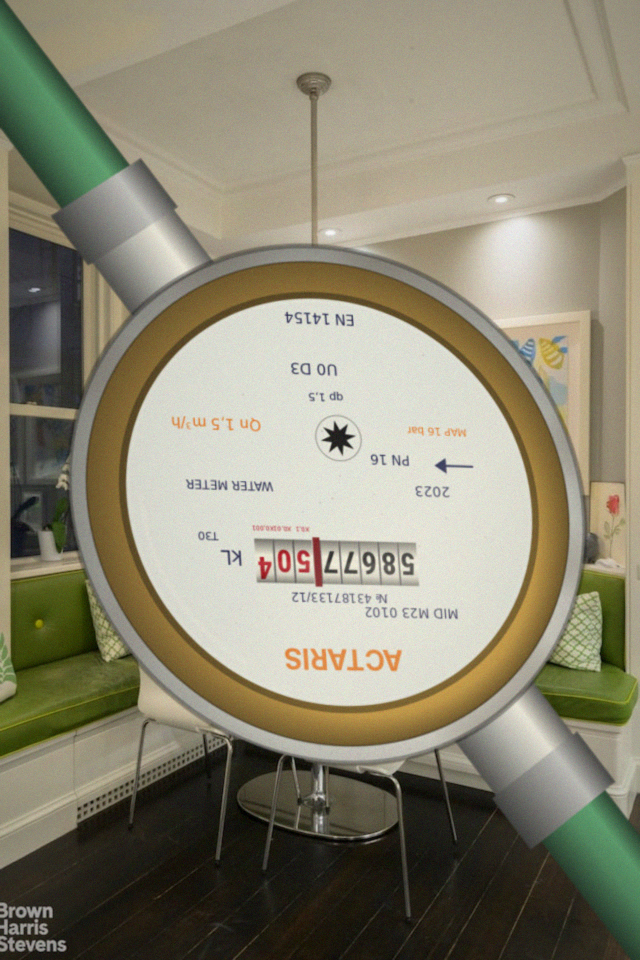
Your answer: 58677.504 kL
